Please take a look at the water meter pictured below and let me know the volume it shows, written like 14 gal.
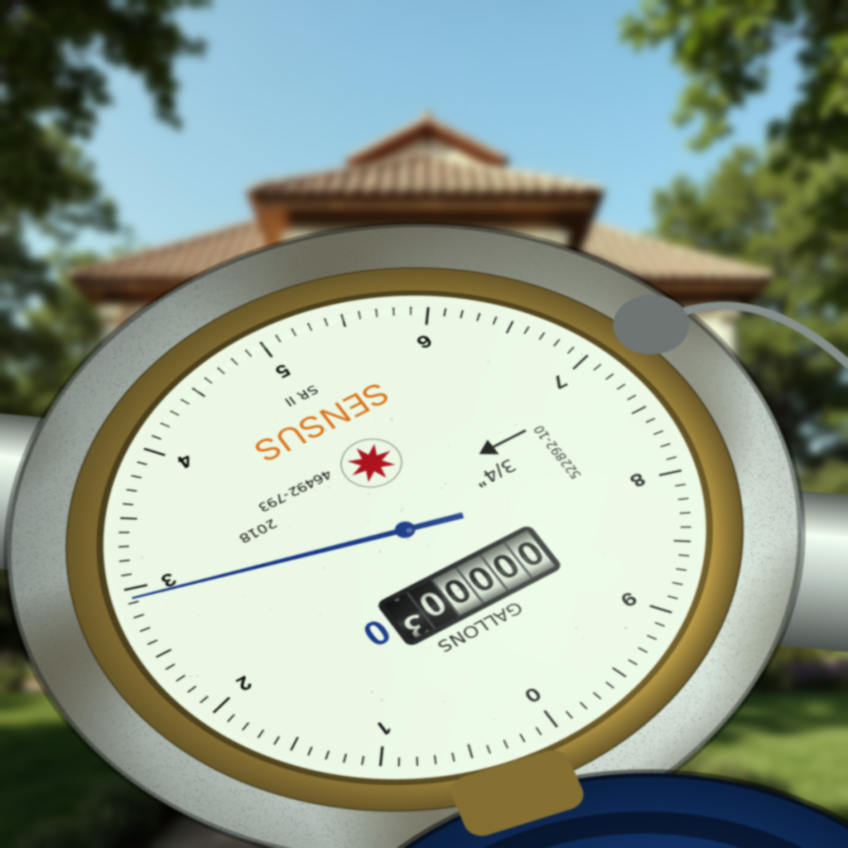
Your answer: 32.9 gal
